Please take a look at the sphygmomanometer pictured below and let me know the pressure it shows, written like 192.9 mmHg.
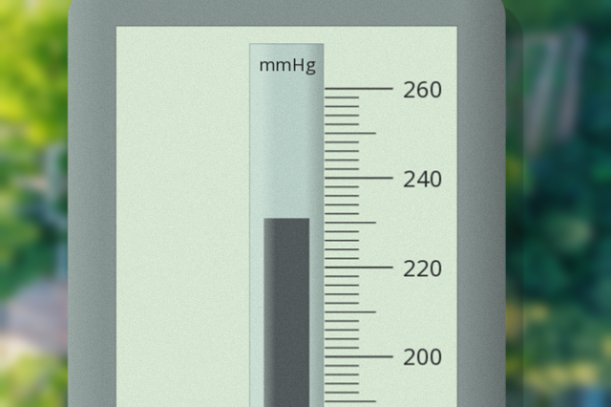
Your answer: 231 mmHg
